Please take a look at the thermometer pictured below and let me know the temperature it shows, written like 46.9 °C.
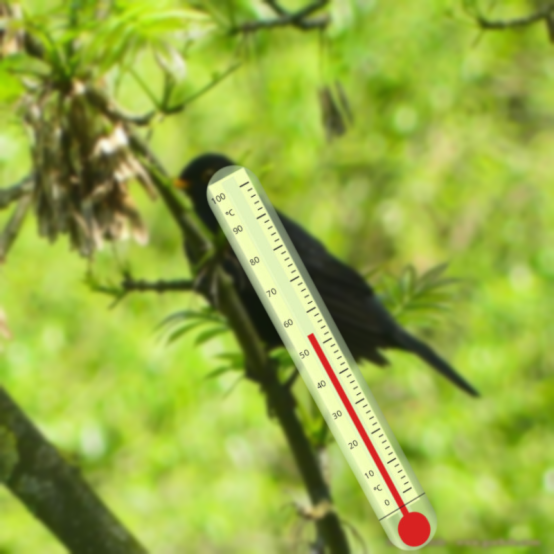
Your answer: 54 °C
